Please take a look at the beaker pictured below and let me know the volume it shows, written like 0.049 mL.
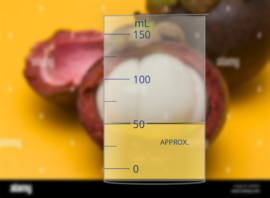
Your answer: 50 mL
